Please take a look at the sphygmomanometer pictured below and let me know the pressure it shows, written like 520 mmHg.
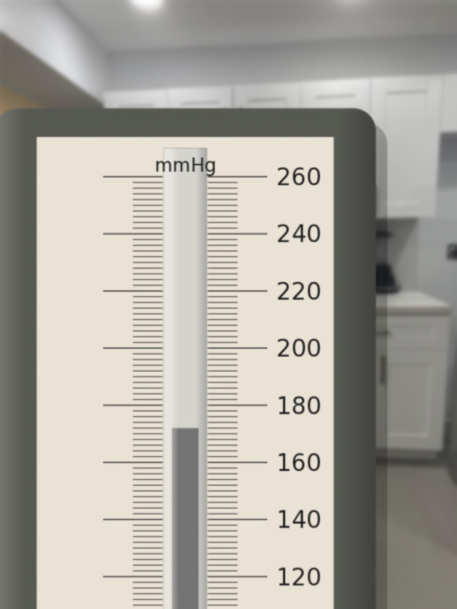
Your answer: 172 mmHg
